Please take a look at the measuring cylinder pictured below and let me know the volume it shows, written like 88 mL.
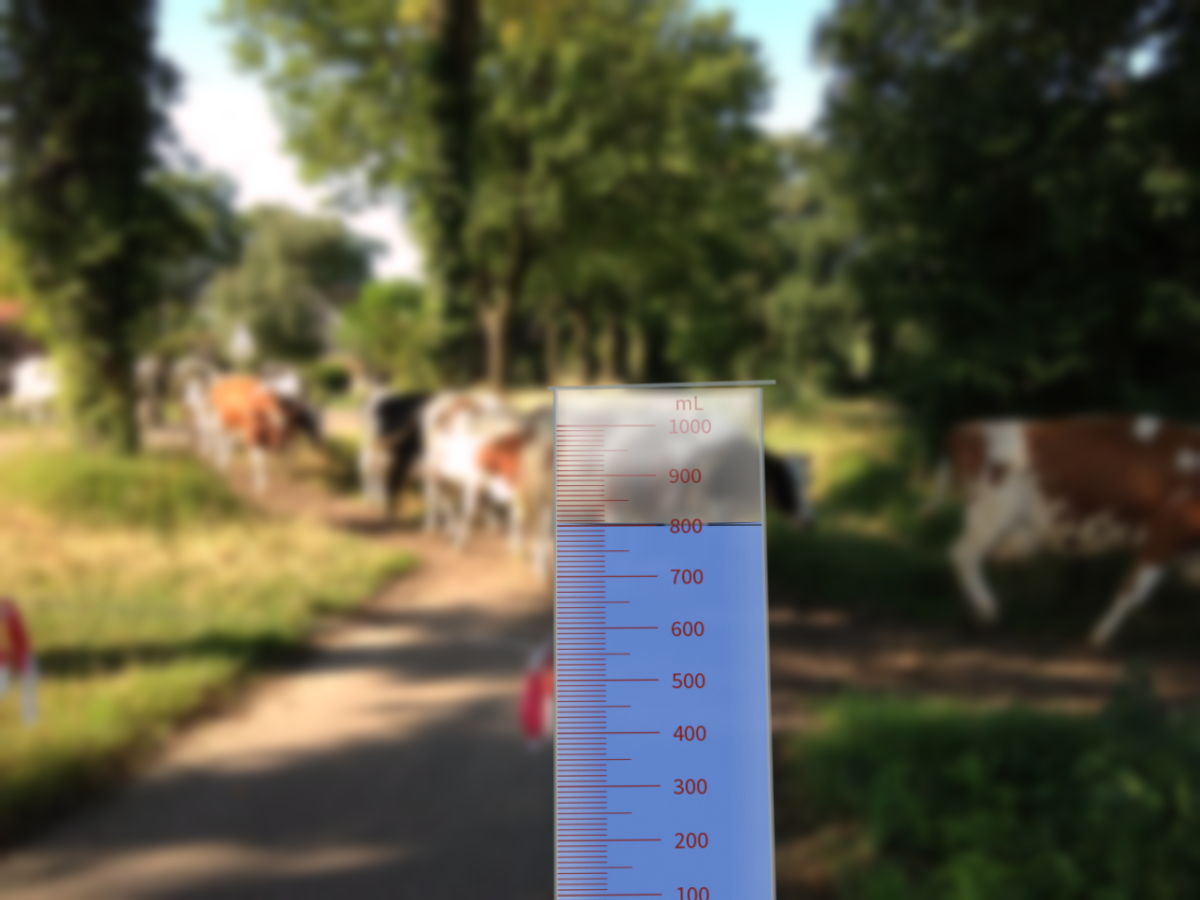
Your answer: 800 mL
